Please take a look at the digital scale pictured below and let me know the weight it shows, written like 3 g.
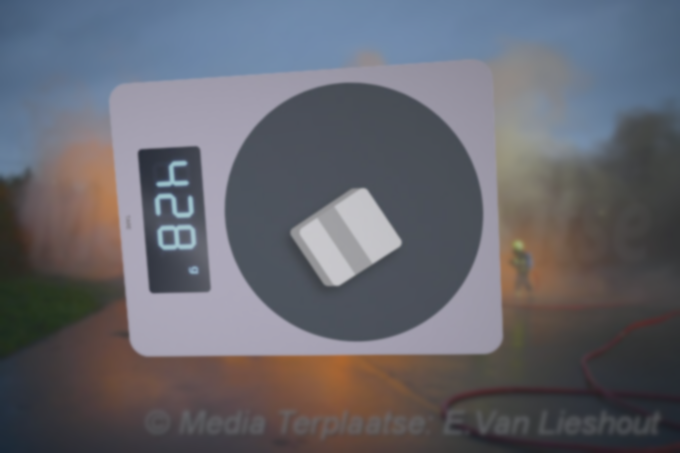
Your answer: 428 g
